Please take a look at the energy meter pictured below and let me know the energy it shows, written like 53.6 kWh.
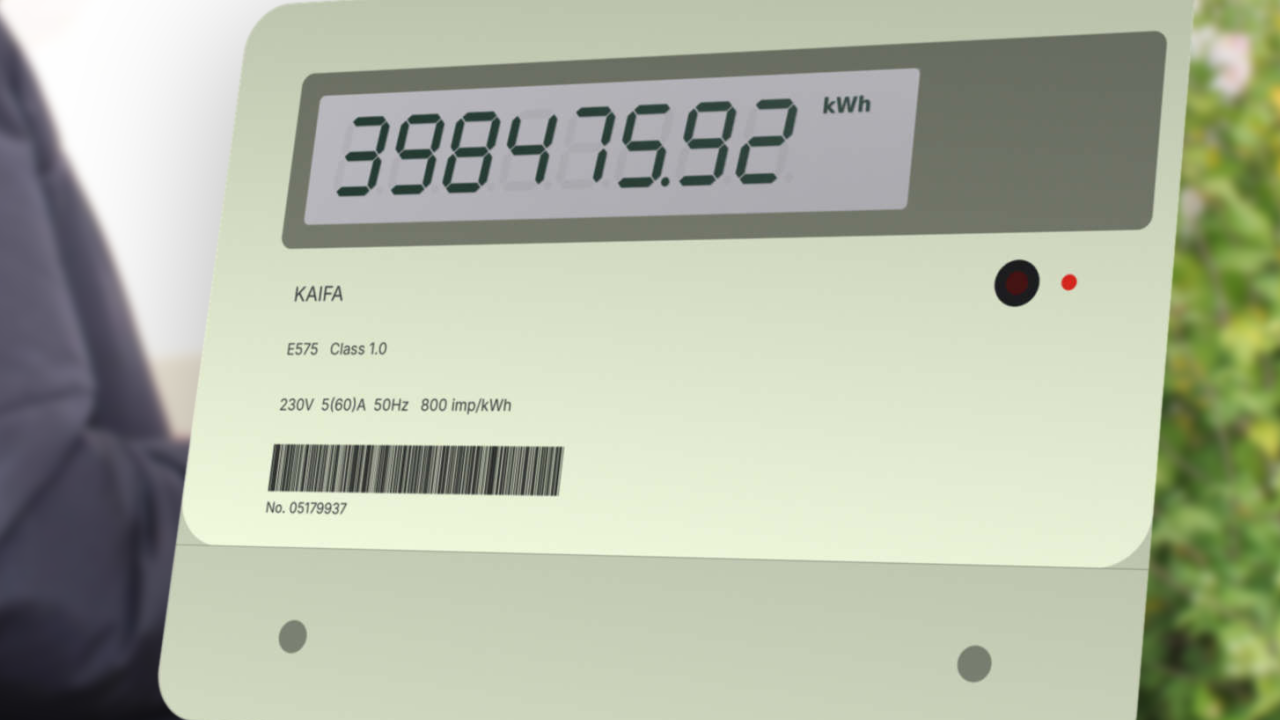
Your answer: 398475.92 kWh
